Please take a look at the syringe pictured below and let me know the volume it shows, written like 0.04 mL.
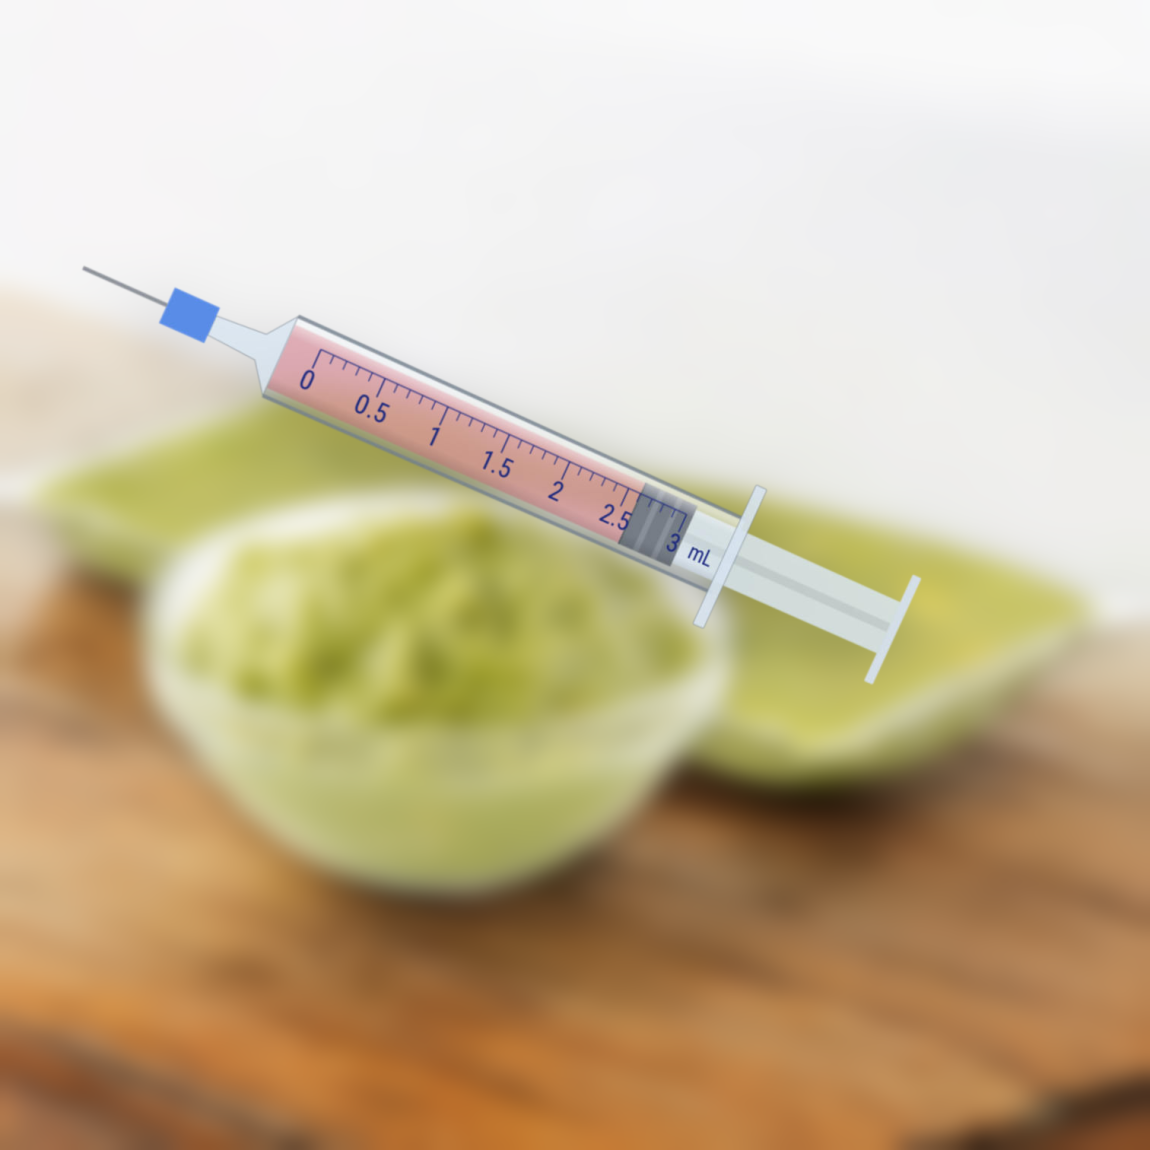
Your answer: 2.6 mL
